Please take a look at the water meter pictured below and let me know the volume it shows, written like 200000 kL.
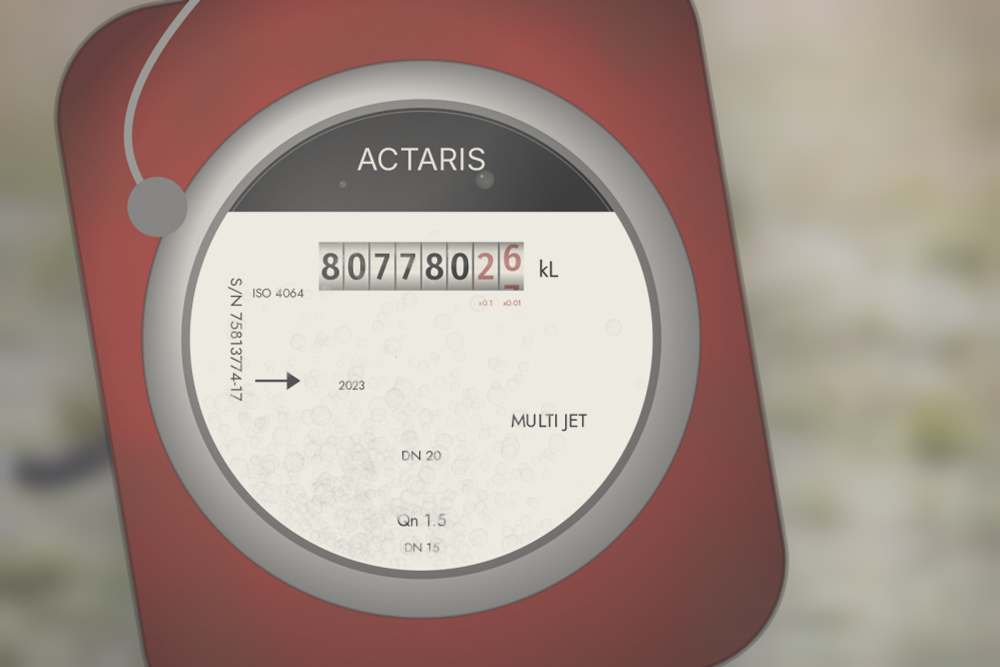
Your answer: 807780.26 kL
